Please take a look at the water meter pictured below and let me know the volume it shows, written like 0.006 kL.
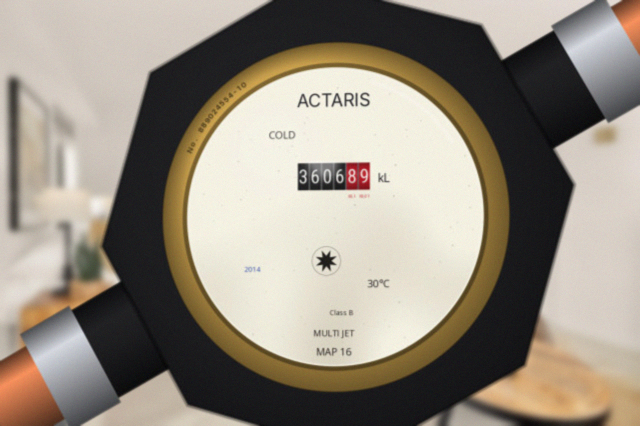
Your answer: 3606.89 kL
